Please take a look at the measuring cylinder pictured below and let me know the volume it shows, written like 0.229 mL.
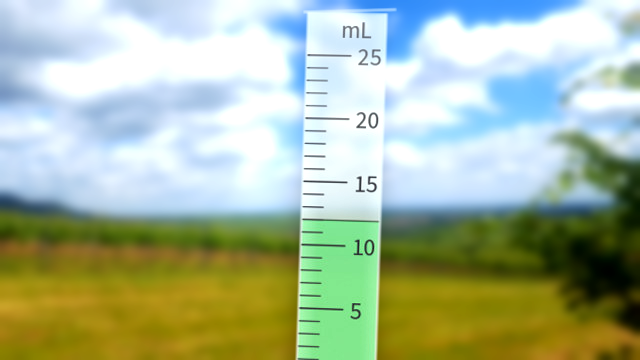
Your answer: 12 mL
